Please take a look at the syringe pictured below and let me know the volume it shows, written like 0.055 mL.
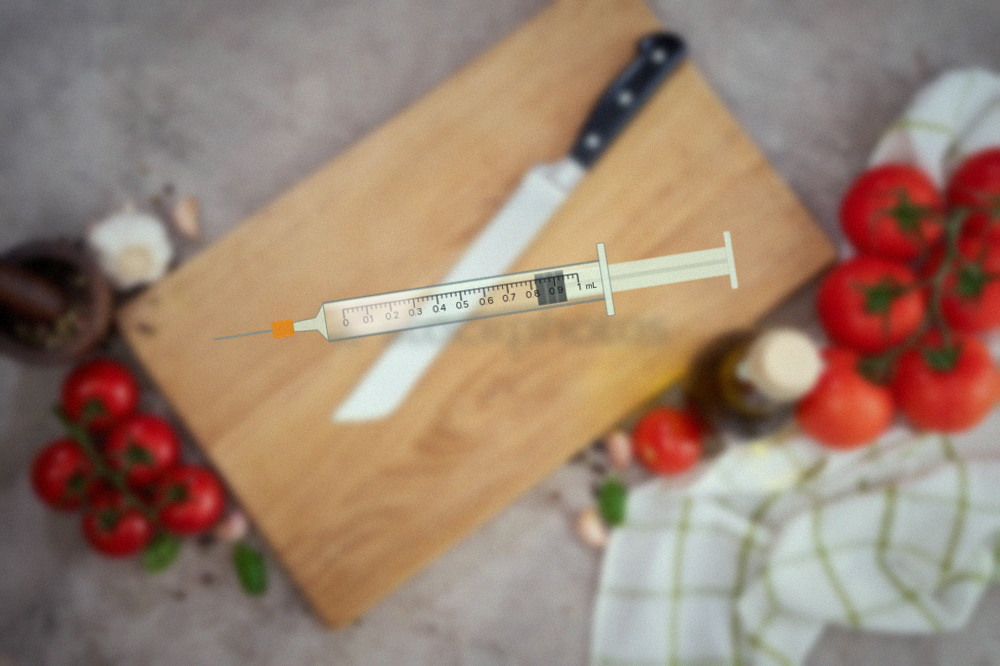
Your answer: 0.82 mL
